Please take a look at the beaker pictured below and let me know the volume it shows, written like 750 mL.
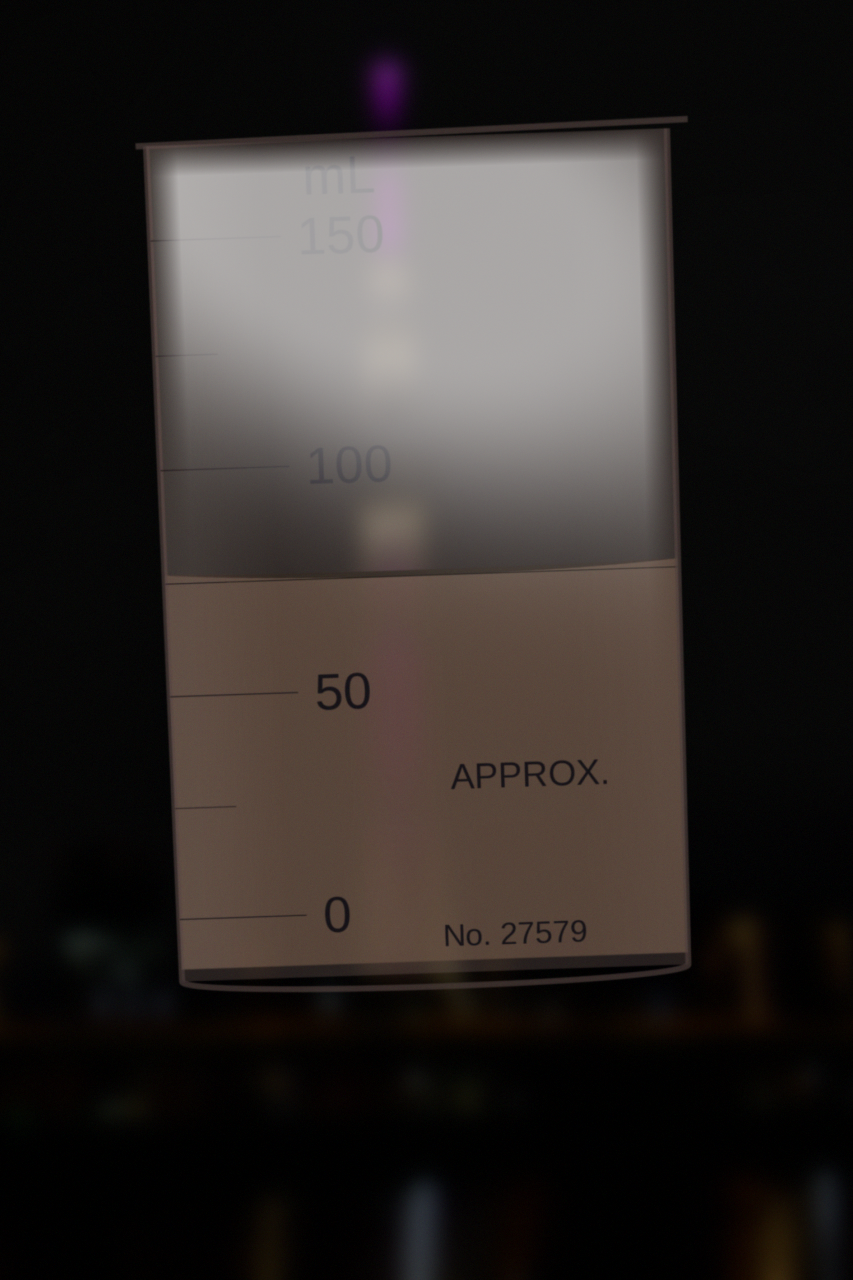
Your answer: 75 mL
